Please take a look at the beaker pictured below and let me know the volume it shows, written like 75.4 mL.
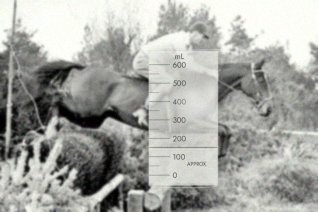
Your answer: 150 mL
